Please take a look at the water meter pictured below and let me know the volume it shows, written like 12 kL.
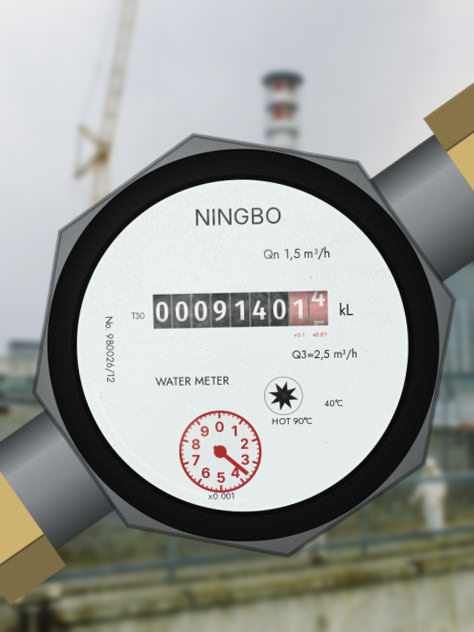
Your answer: 9140.143 kL
